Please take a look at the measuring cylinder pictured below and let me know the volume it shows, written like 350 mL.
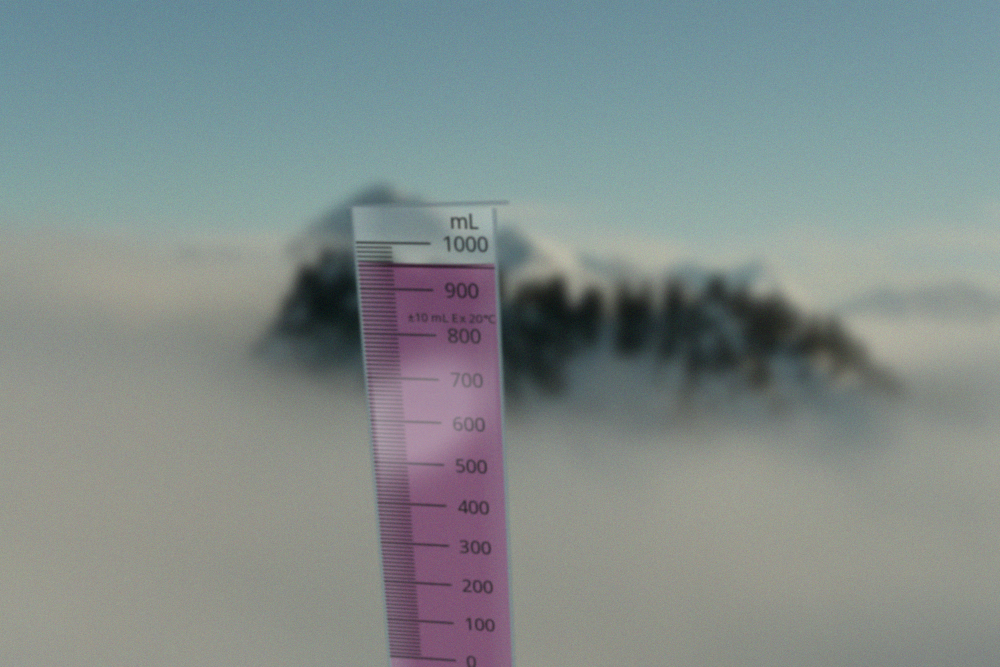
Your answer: 950 mL
